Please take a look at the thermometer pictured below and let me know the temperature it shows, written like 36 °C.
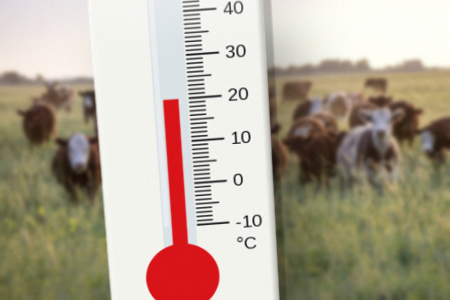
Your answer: 20 °C
